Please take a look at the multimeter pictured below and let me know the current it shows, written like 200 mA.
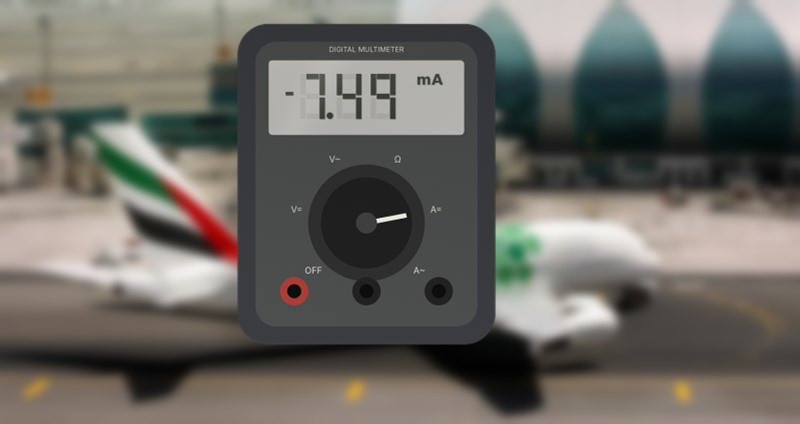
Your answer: -7.49 mA
